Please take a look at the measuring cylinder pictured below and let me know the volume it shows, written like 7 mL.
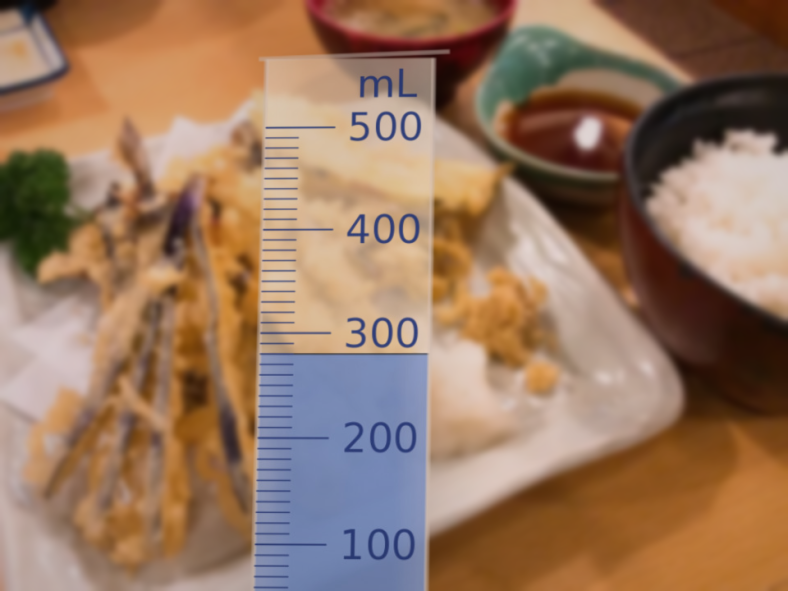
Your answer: 280 mL
